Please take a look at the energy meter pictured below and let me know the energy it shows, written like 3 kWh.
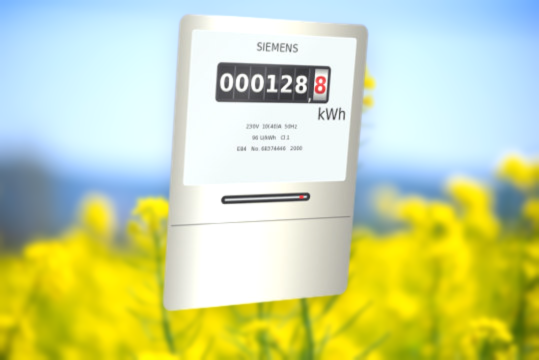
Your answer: 128.8 kWh
